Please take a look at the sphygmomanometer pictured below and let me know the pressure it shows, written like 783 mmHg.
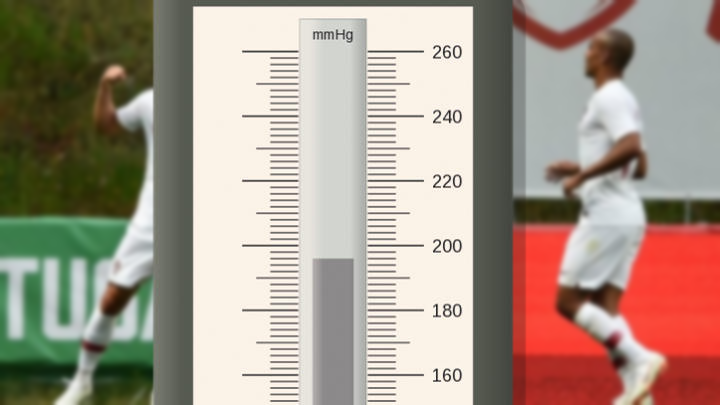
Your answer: 196 mmHg
